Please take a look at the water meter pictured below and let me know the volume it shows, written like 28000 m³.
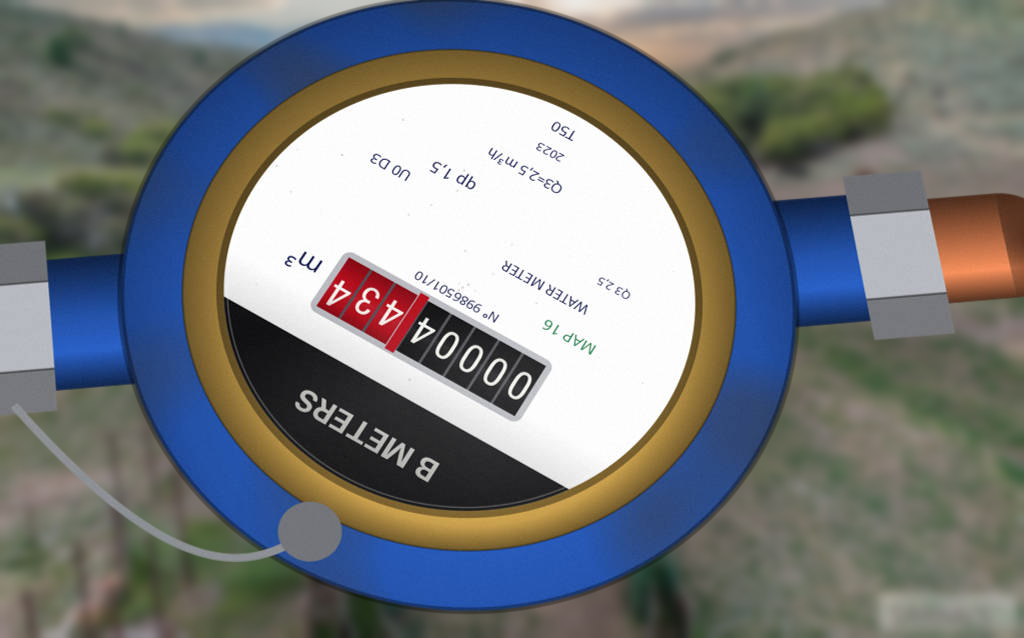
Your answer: 4.434 m³
